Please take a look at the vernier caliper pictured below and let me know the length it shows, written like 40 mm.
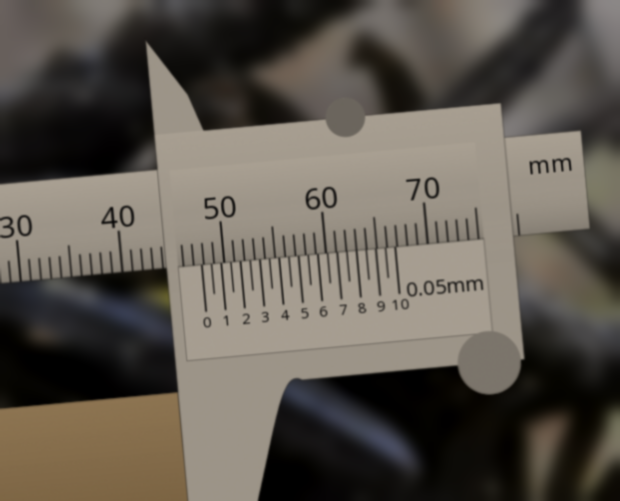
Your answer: 47.8 mm
